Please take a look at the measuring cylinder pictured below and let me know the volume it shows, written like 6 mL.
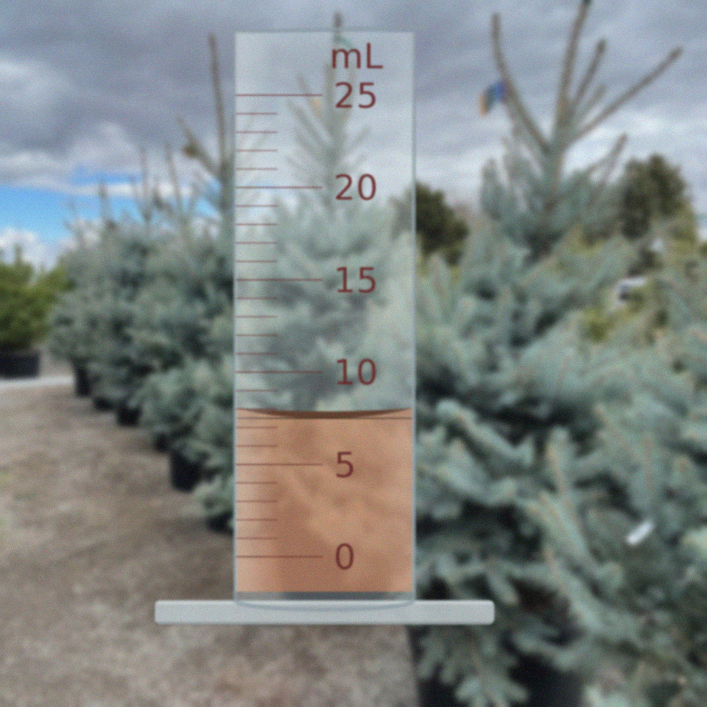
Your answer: 7.5 mL
